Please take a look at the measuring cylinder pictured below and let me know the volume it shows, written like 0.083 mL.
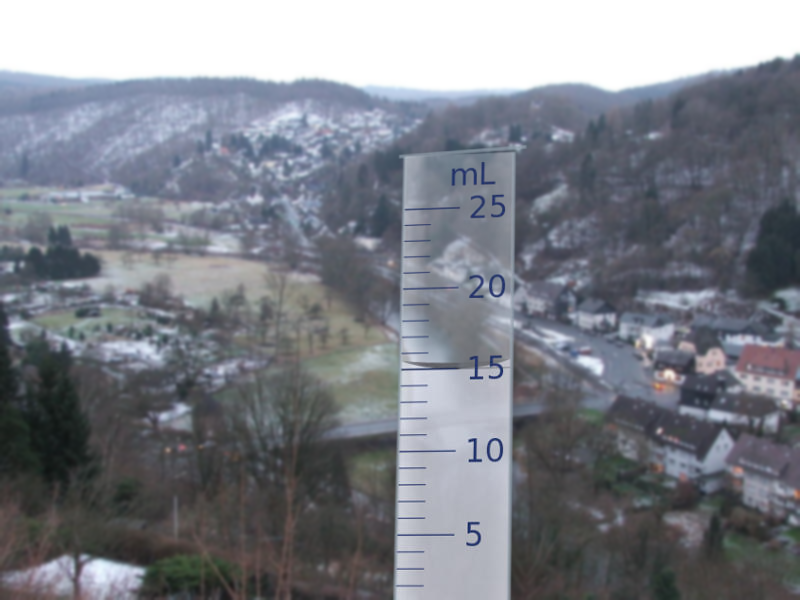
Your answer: 15 mL
